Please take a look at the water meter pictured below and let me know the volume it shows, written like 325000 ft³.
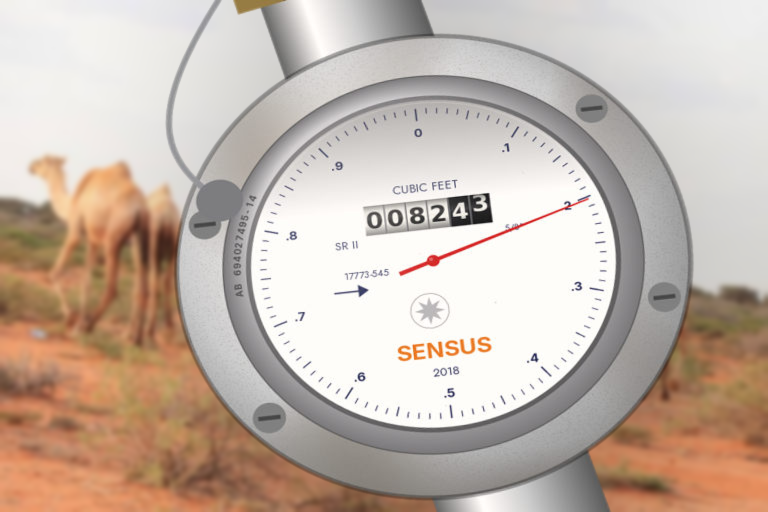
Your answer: 8243.20 ft³
